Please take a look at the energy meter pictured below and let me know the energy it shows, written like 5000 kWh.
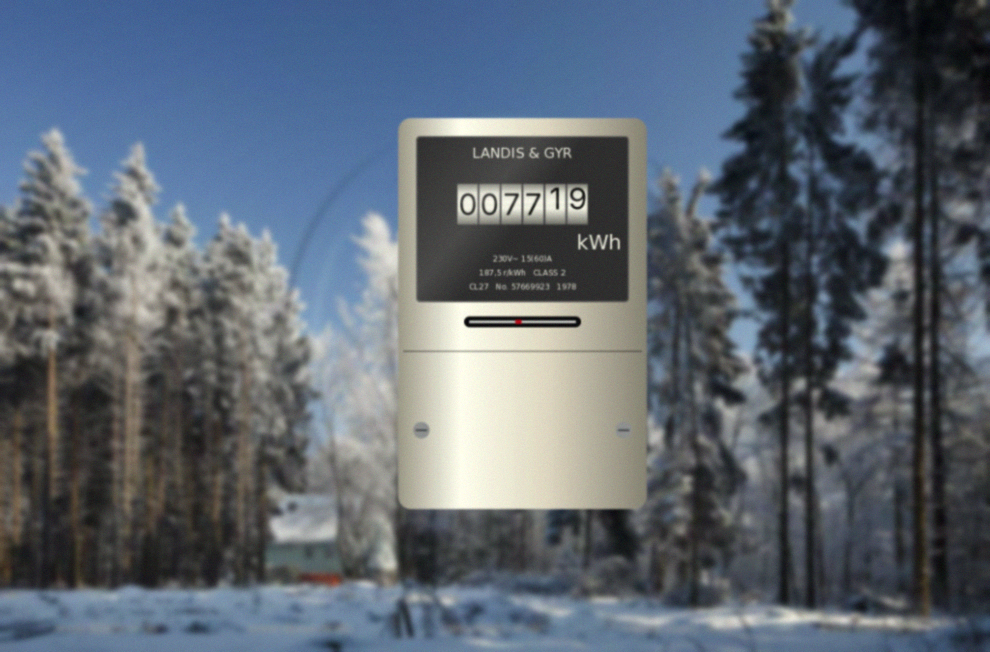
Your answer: 7719 kWh
